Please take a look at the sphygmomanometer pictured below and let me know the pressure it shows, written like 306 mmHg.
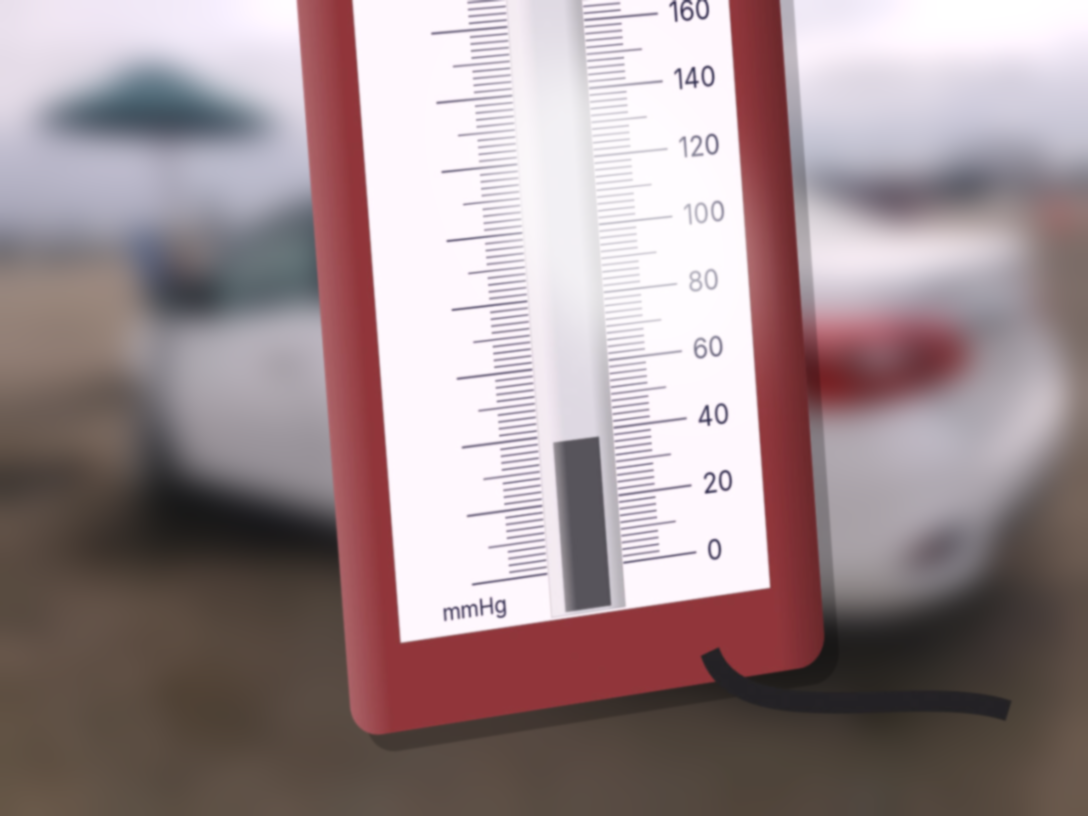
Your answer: 38 mmHg
